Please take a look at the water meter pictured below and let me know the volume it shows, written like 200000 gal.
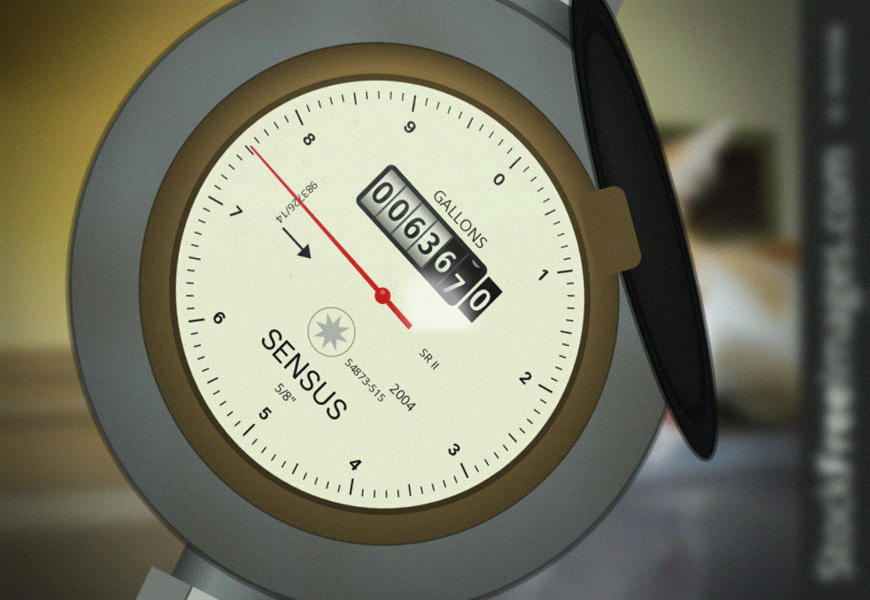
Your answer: 63667.5 gal
